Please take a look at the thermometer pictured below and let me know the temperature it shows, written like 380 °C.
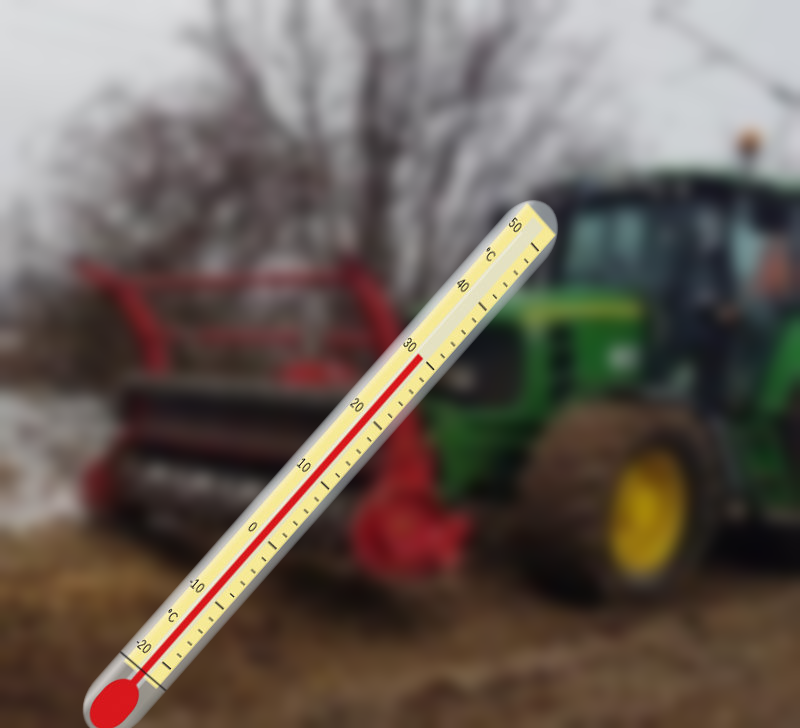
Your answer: 30 °C
